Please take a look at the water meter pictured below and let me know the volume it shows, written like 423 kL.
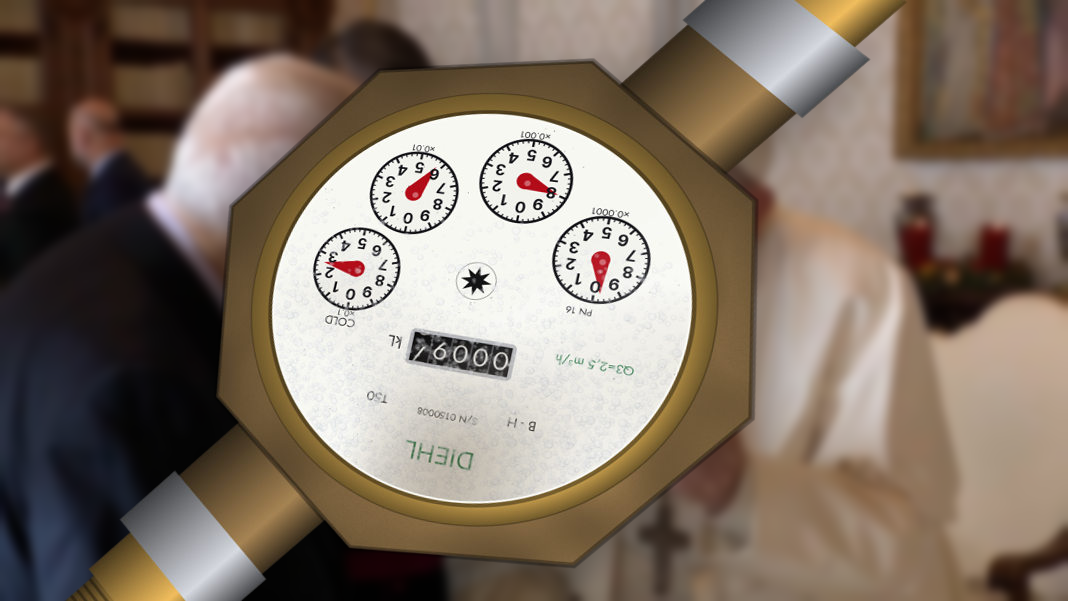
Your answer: 97.2579 kL
